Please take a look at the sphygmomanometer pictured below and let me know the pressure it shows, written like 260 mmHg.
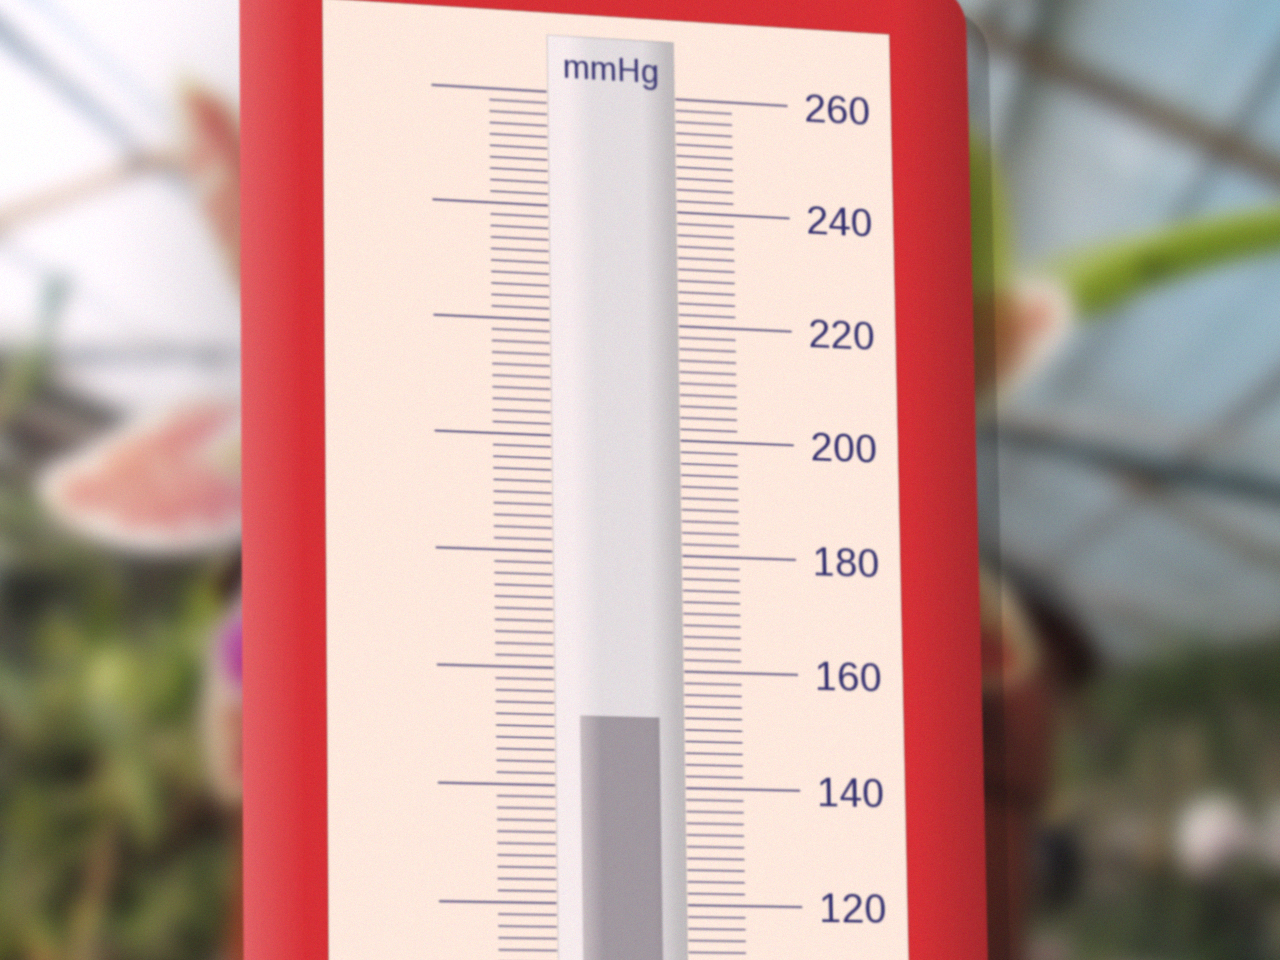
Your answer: 152 mmHg
